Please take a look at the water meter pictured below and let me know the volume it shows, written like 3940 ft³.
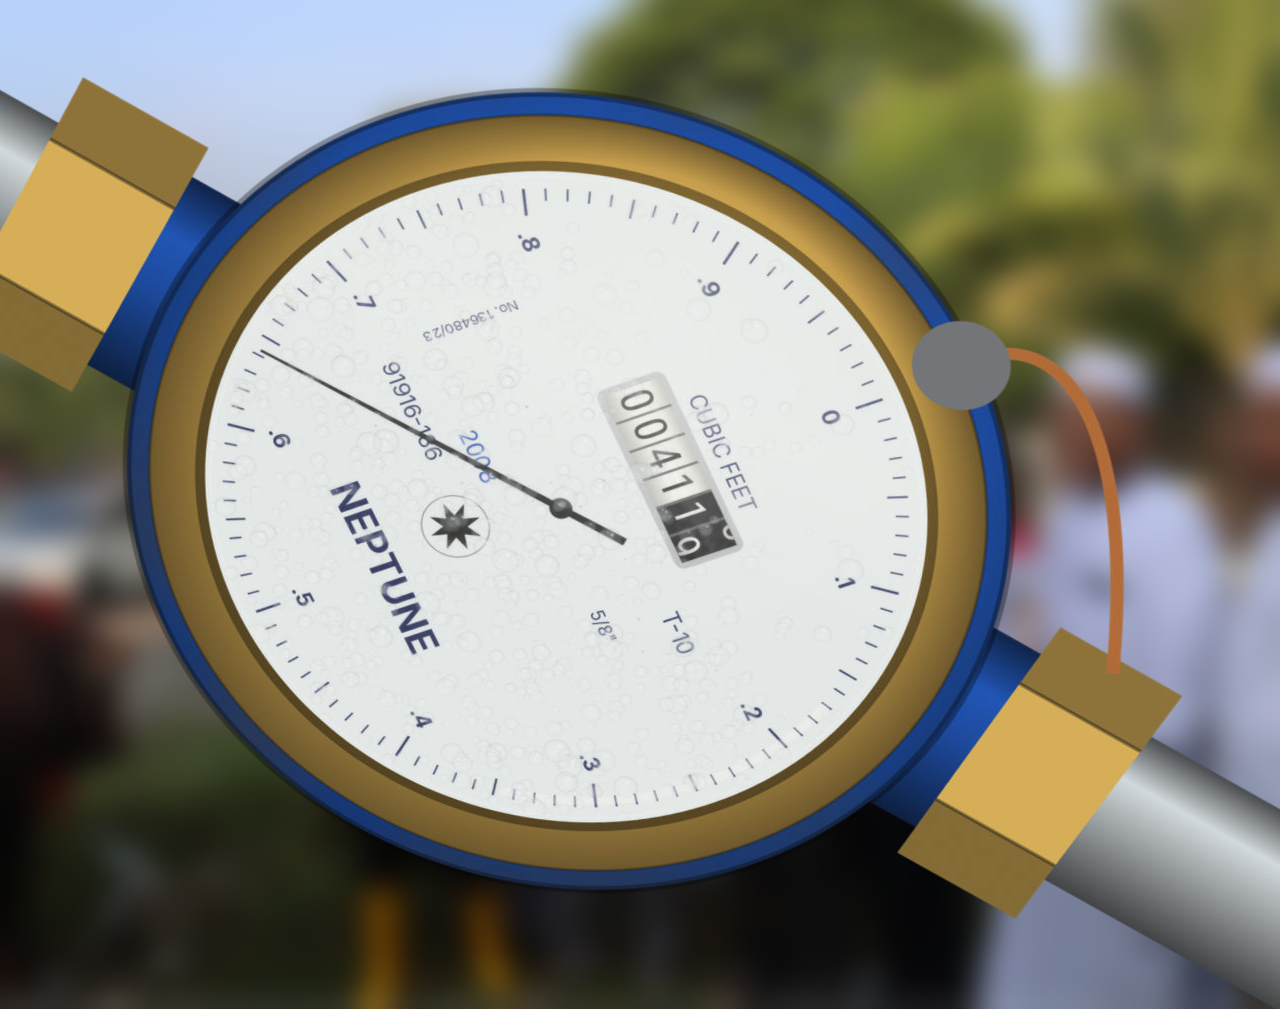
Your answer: 4118.64 ft³
